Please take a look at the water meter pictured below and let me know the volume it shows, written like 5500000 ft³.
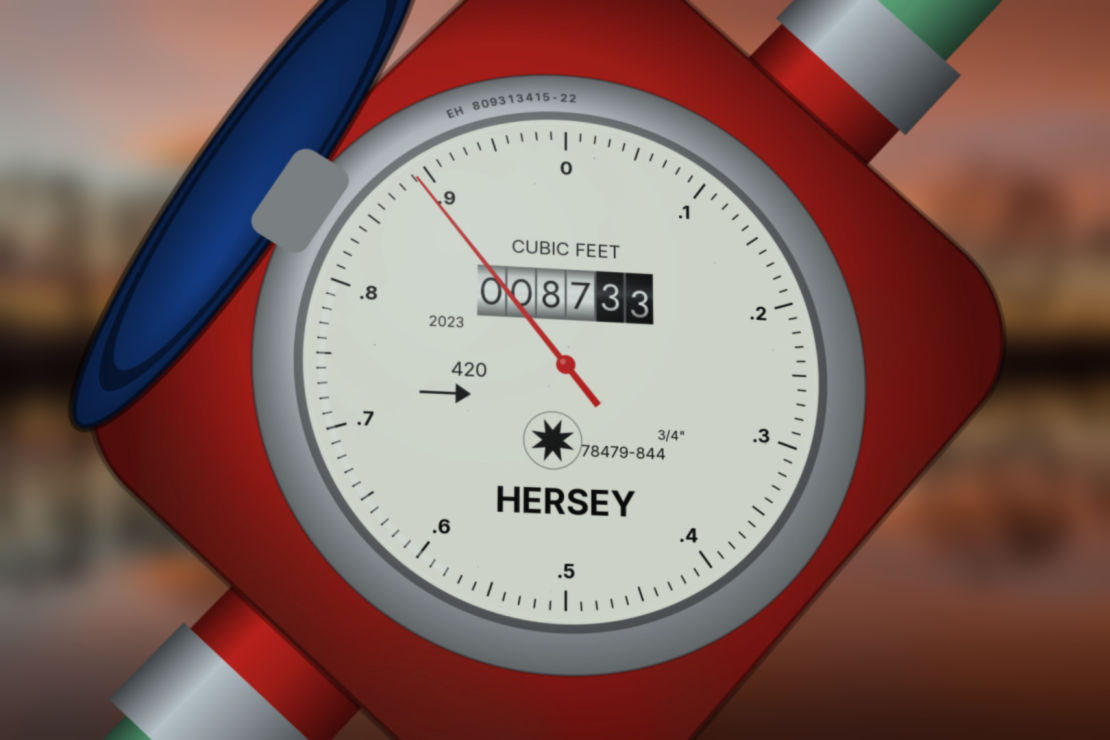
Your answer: 8732.89 ft³
